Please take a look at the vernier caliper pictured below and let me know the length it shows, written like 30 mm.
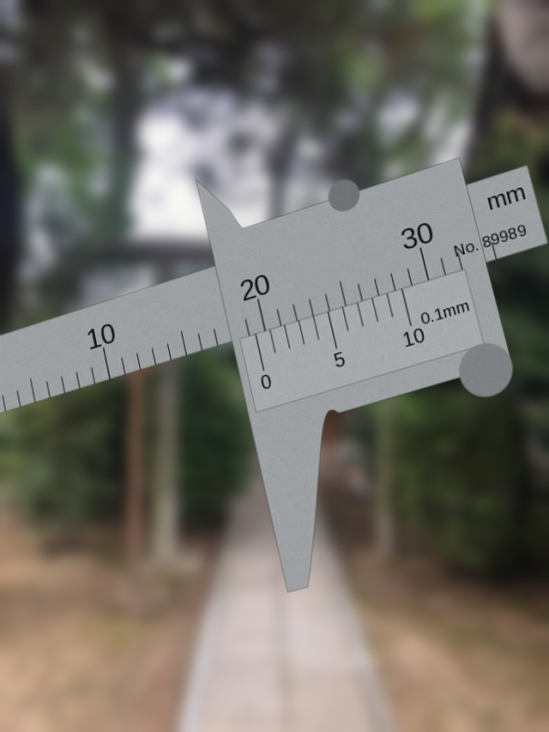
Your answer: 19.4 mm
